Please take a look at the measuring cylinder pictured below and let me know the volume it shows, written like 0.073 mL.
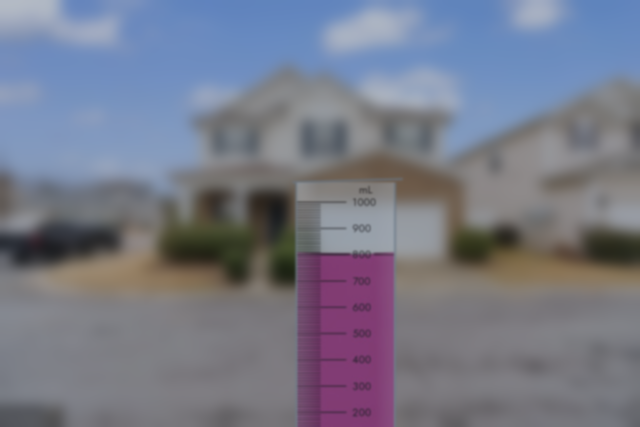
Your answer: 800 mL
